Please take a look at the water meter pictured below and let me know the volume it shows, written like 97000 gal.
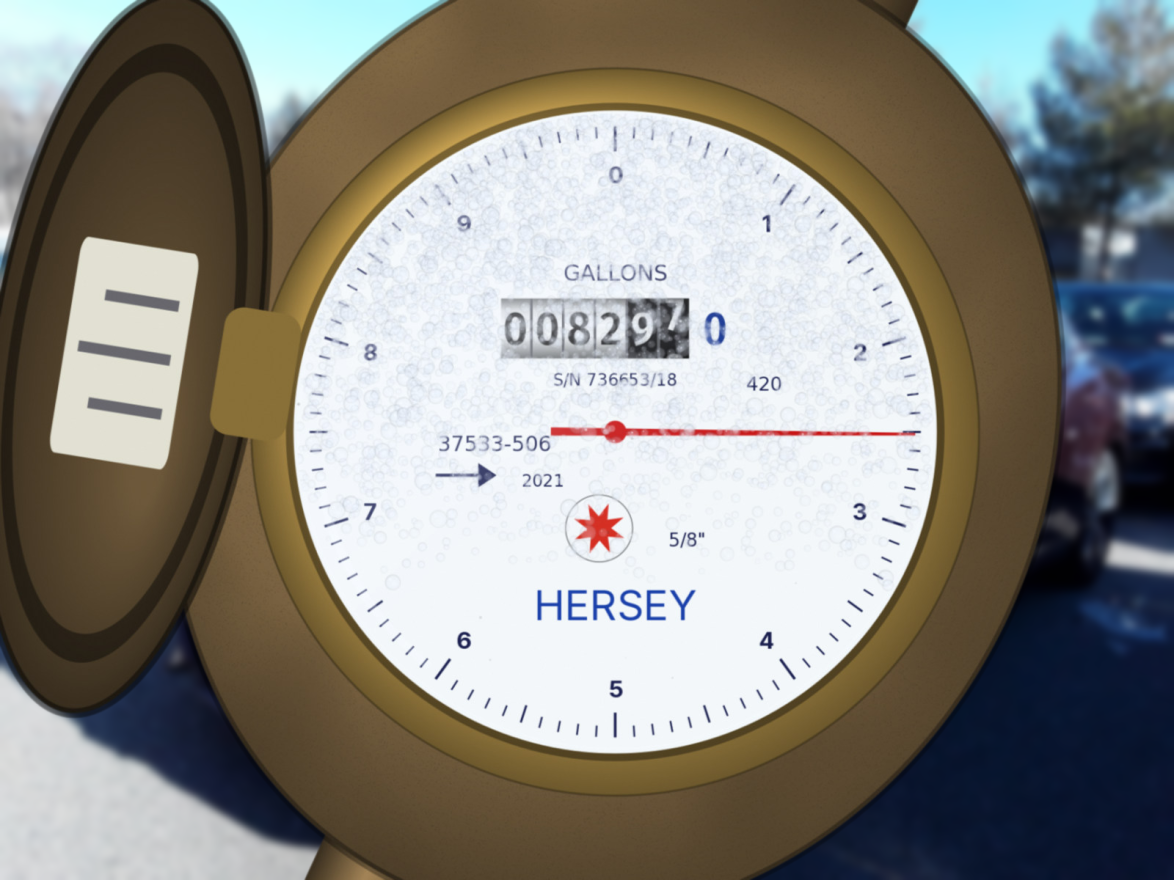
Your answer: 82972.5 gal
